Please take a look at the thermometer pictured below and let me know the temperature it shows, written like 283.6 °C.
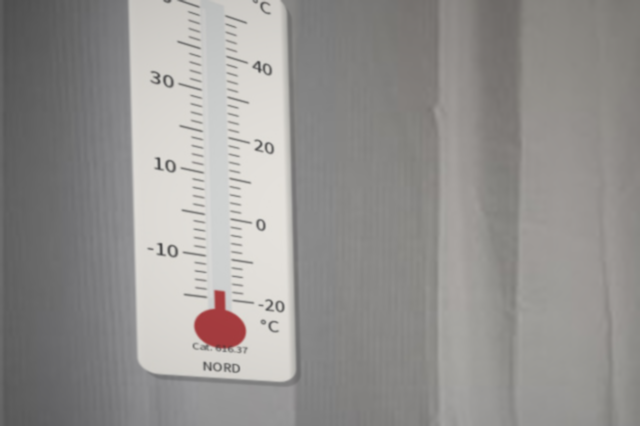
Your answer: -18 °C
